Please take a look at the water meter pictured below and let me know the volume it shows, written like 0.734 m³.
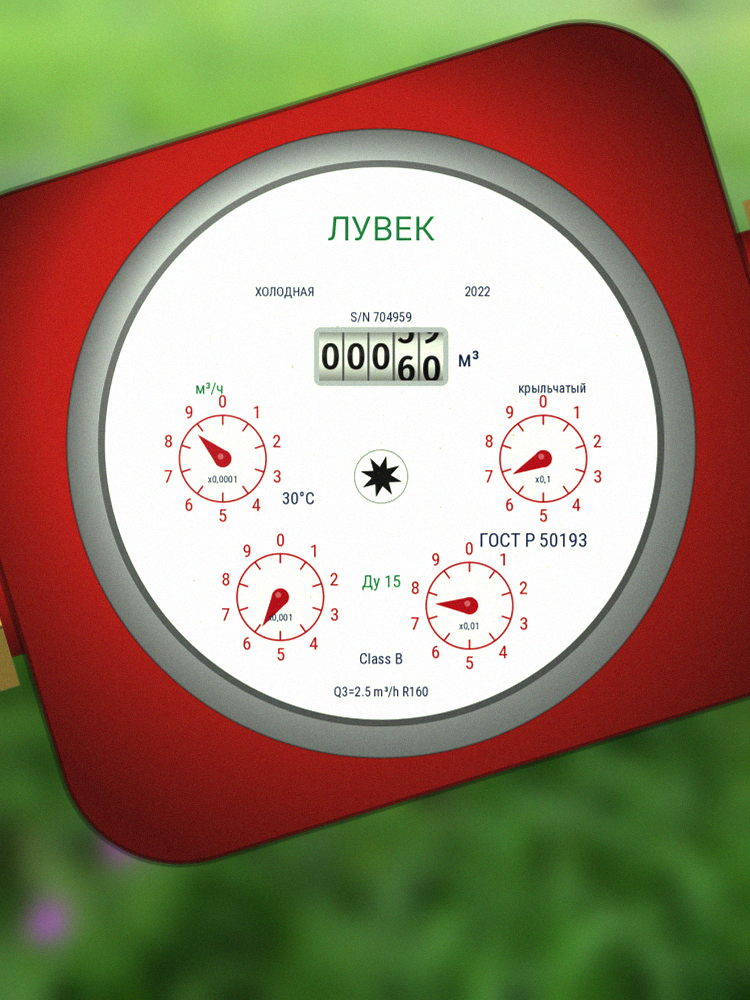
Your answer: 59.6758 m³
